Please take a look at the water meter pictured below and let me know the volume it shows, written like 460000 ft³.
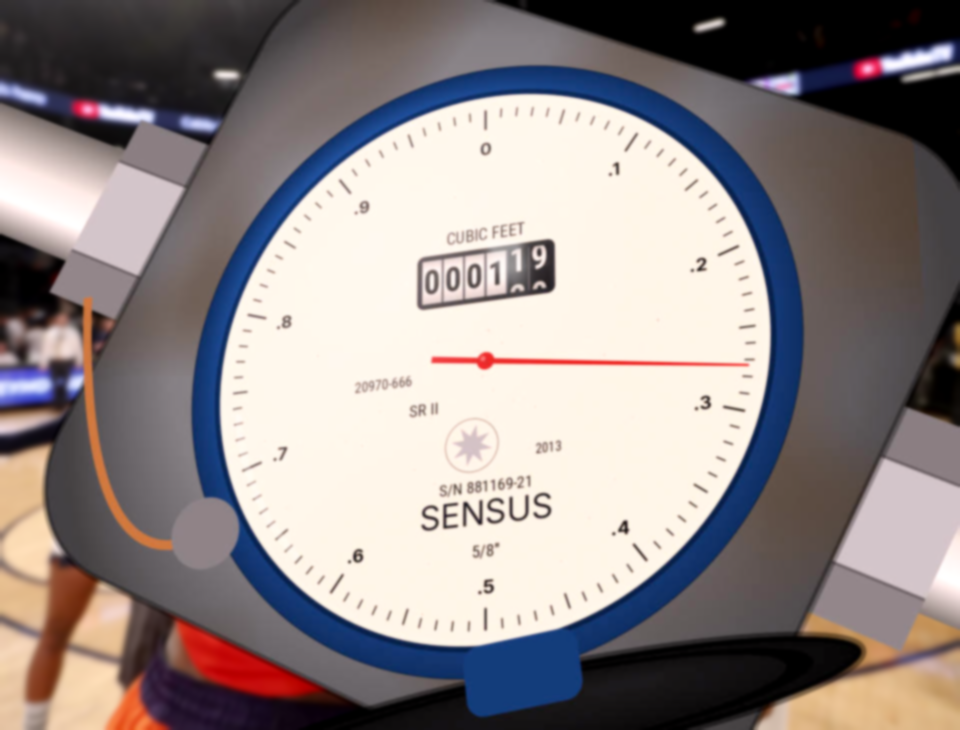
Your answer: 119.27 ft³
